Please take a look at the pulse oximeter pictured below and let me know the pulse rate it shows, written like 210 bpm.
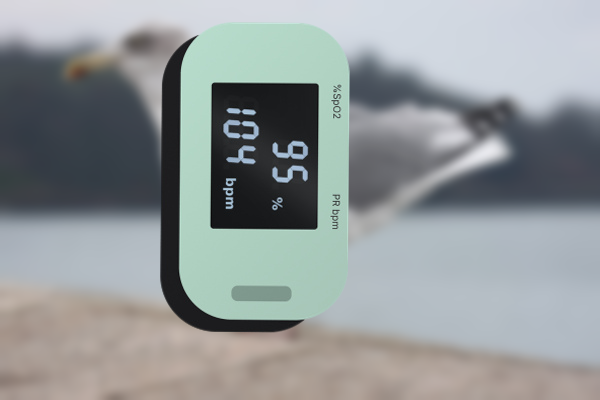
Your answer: 104 bpm
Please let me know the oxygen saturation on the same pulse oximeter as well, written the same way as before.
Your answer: 95 %
